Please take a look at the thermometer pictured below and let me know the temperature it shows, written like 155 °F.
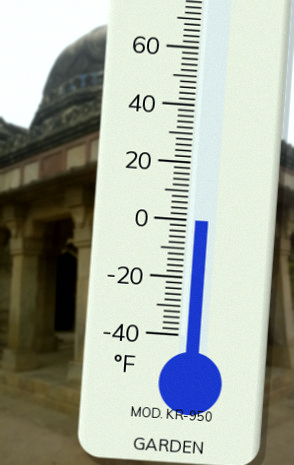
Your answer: 0 °F
